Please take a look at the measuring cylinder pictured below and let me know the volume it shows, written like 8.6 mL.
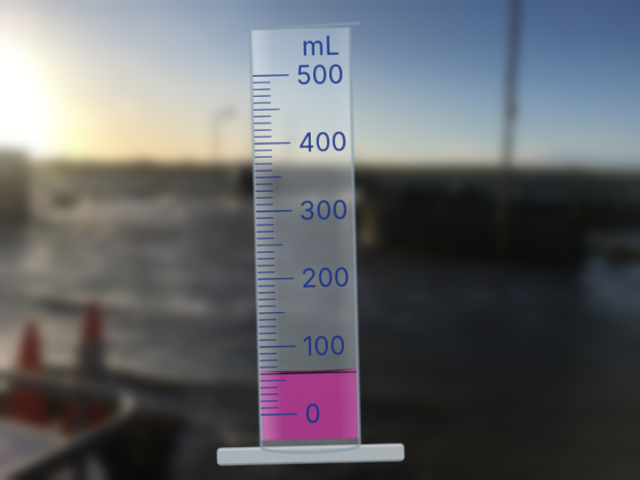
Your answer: 60 mL
